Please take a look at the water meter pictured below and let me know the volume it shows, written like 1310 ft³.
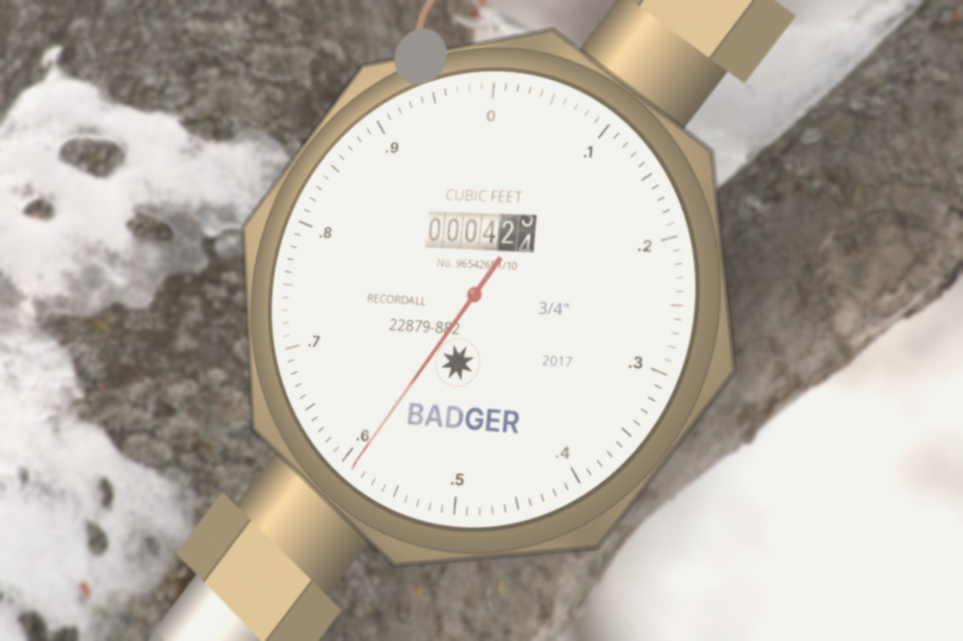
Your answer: 423.59 ft³
